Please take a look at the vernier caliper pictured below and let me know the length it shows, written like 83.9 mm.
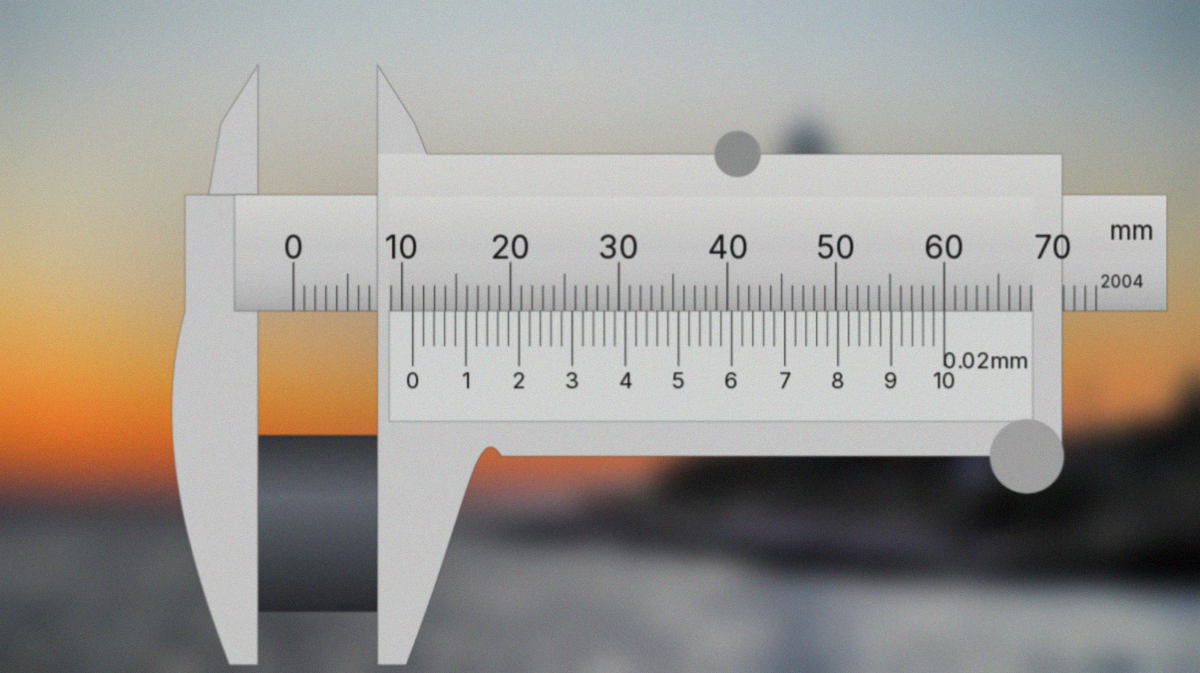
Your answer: 11.0 mm
